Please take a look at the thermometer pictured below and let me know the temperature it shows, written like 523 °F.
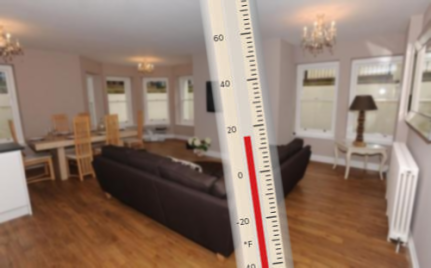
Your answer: 16 °F
